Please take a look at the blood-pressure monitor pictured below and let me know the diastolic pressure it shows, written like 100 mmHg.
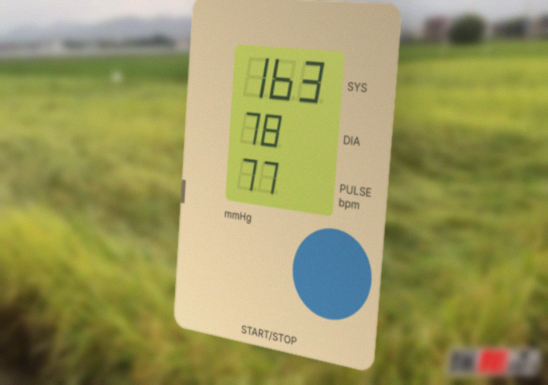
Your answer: 78 mmHg
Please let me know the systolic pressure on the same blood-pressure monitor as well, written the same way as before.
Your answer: 163 mmHg
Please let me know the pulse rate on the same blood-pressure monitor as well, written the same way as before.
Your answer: 77 bpm
